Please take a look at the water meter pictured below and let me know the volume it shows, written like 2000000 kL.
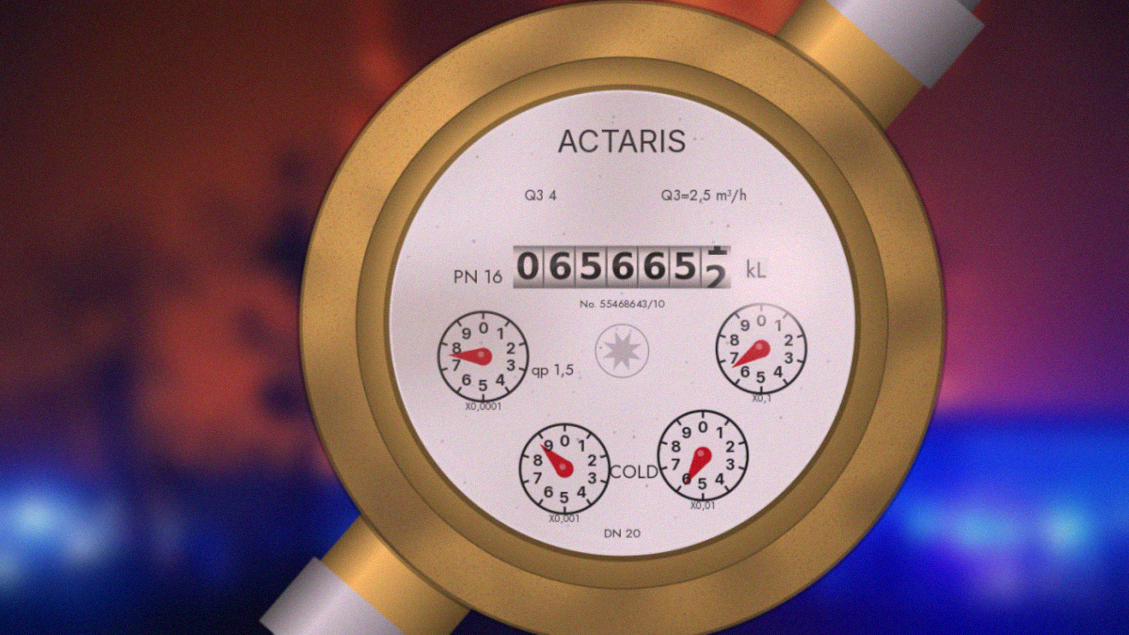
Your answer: 656651.6587 kL
